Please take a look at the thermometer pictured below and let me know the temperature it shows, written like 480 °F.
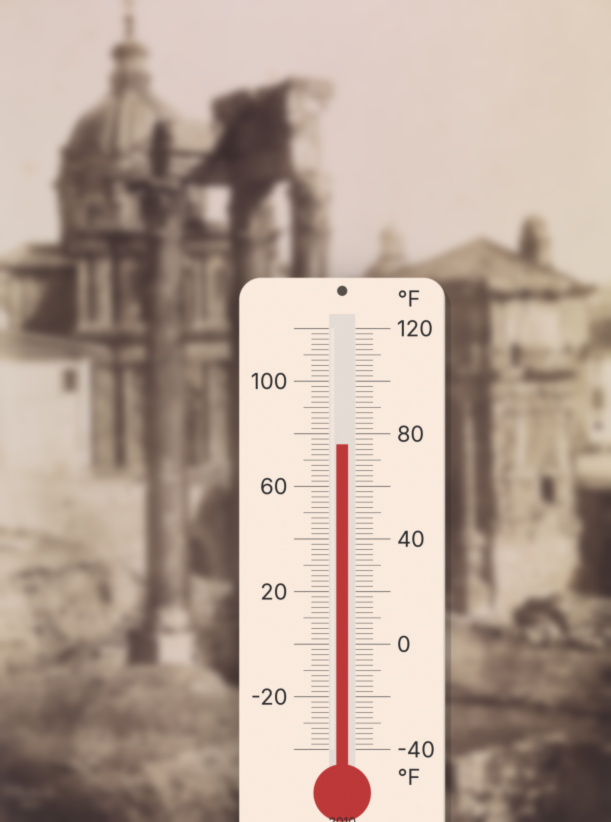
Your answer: 76 °F
